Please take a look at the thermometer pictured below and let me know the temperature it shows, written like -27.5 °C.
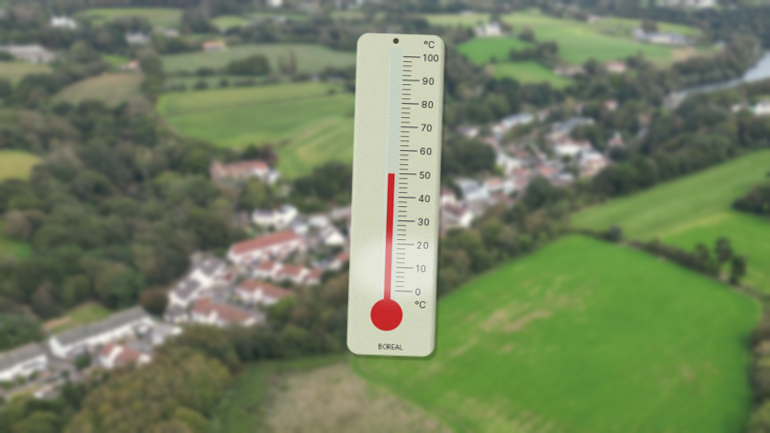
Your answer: 50 °C
